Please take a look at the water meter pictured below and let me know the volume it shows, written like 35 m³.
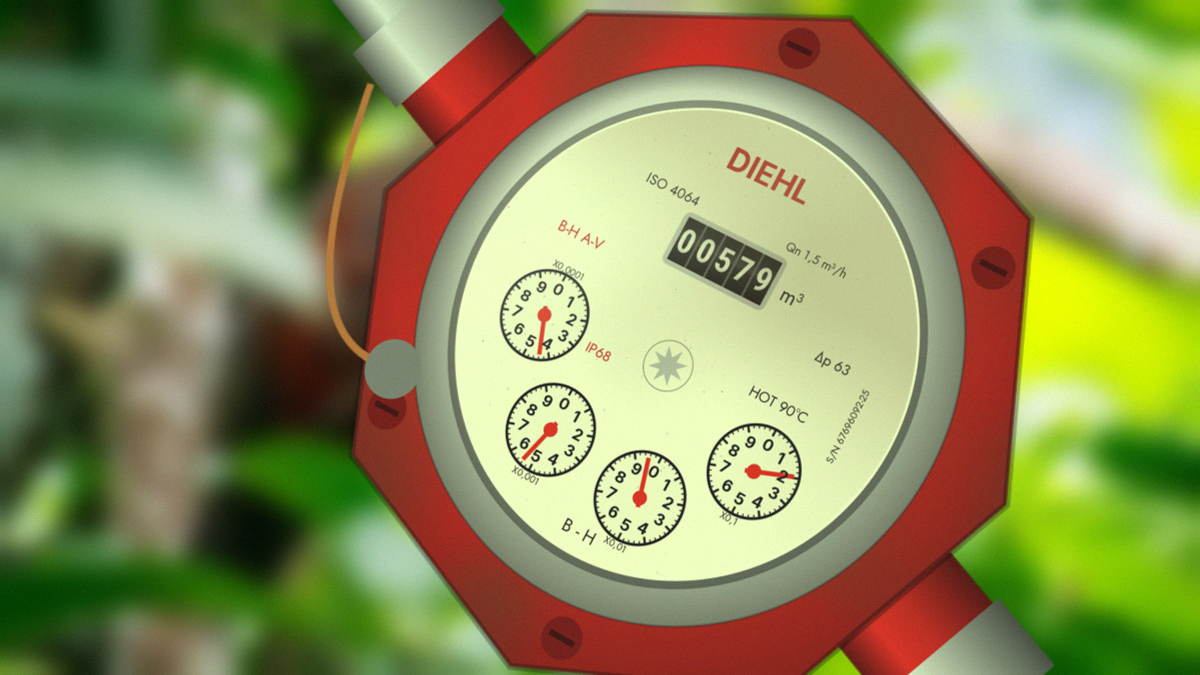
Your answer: 579.1954 m³
